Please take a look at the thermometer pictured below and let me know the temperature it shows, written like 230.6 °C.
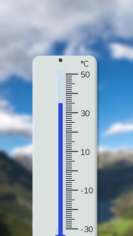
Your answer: 35 °C
